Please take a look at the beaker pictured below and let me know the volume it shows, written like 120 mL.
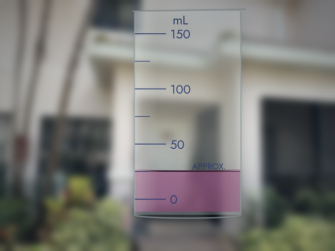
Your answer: 25 mL
